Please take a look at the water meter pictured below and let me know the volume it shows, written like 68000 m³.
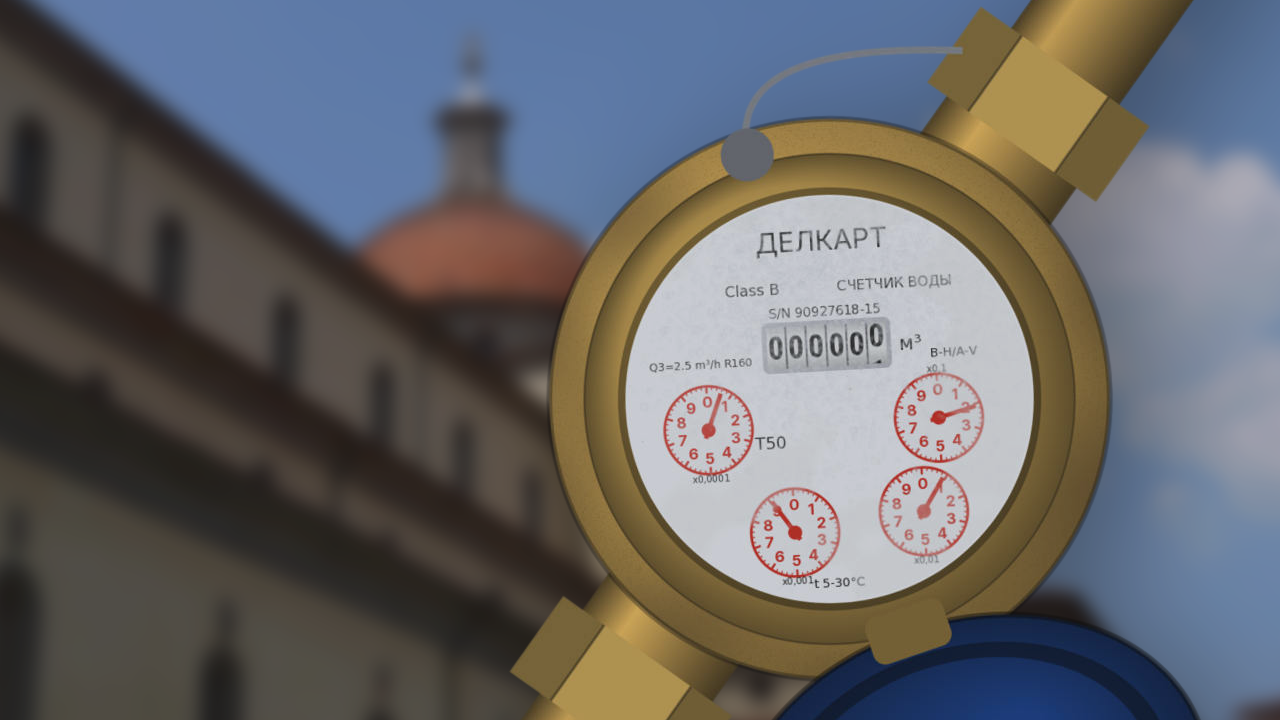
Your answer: 0.2090 m³
